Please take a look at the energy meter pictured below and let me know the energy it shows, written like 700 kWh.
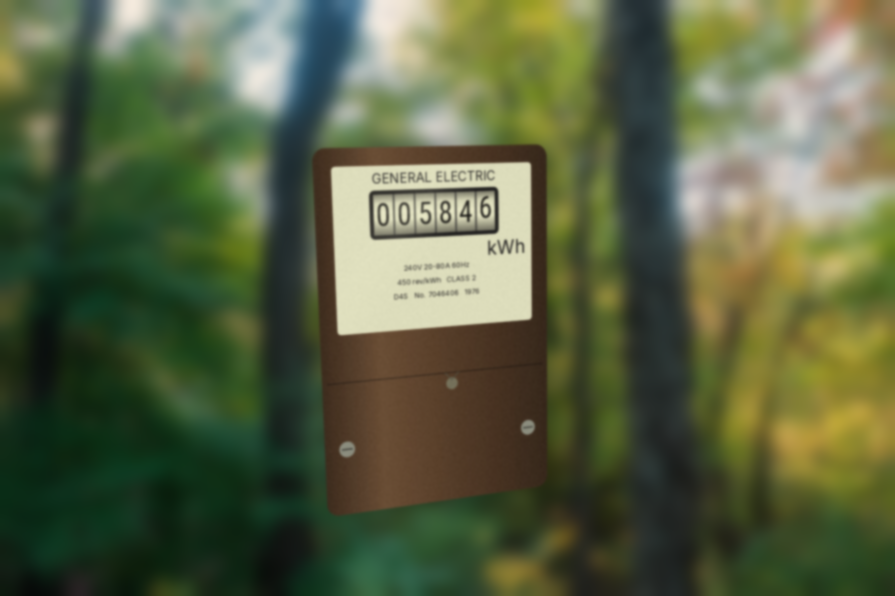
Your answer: 5846 kWh
